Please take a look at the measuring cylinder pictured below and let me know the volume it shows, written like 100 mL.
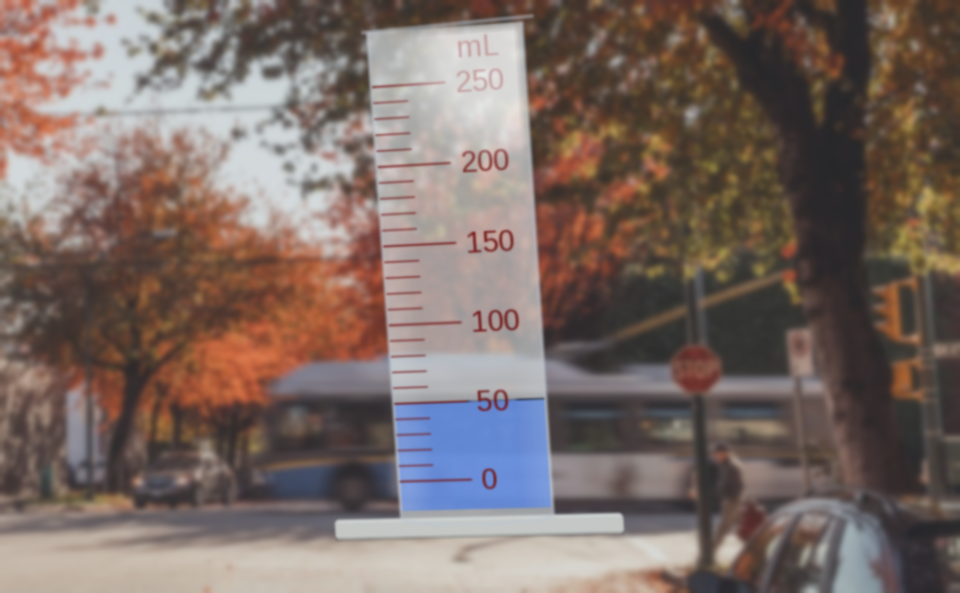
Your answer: 50 mL
